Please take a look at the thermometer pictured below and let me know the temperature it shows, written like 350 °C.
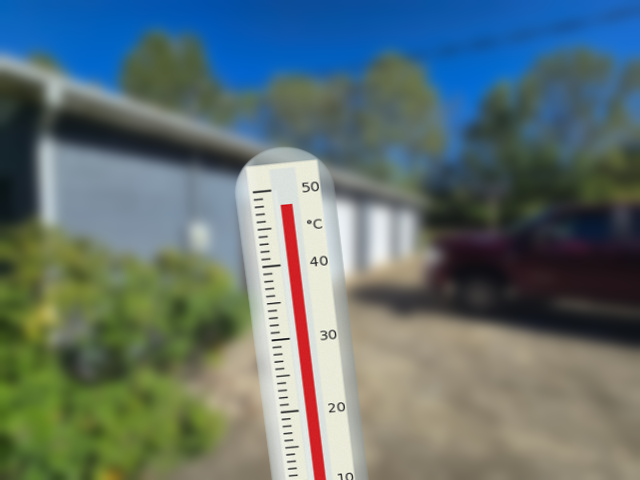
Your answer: 48 °C
